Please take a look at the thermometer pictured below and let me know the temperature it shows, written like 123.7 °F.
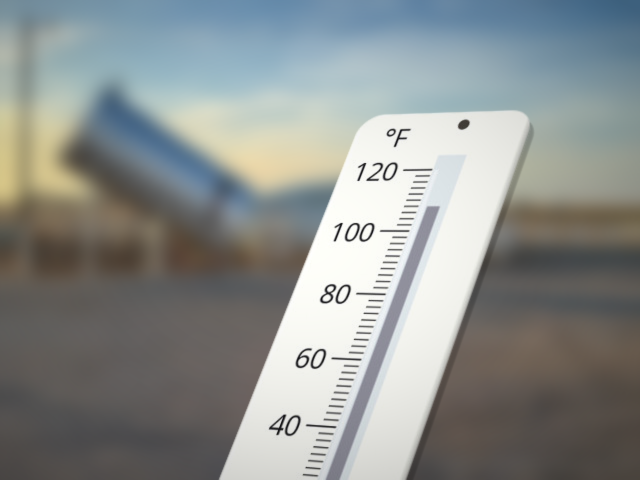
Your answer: 108 °F
